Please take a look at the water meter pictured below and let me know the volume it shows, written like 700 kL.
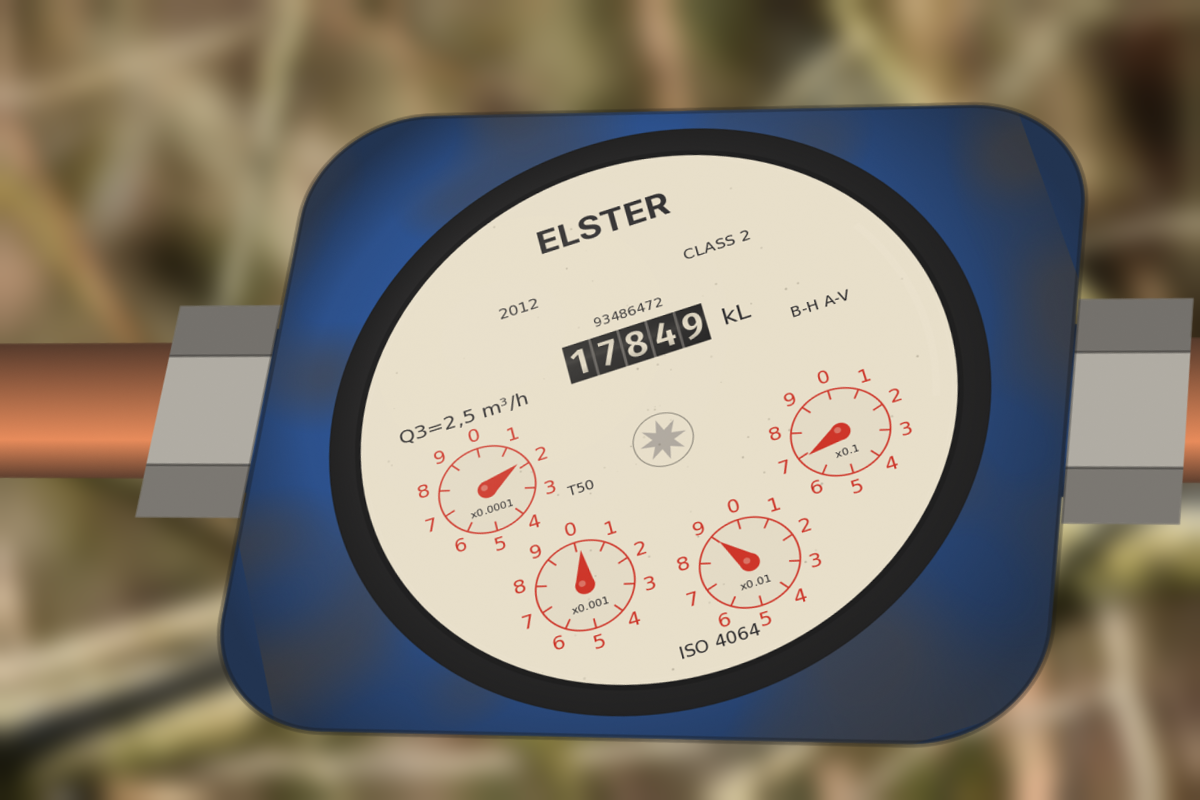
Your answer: 17849.6901 kL
